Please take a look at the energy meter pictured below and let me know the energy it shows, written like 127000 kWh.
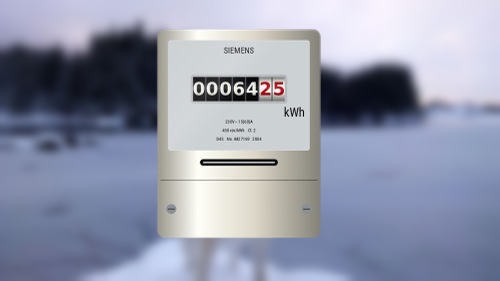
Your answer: 64.25 kWh
